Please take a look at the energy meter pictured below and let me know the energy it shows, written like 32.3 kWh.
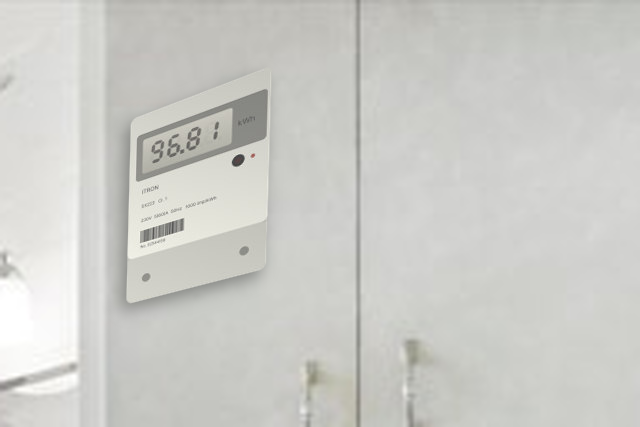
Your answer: 96.81 kWh
